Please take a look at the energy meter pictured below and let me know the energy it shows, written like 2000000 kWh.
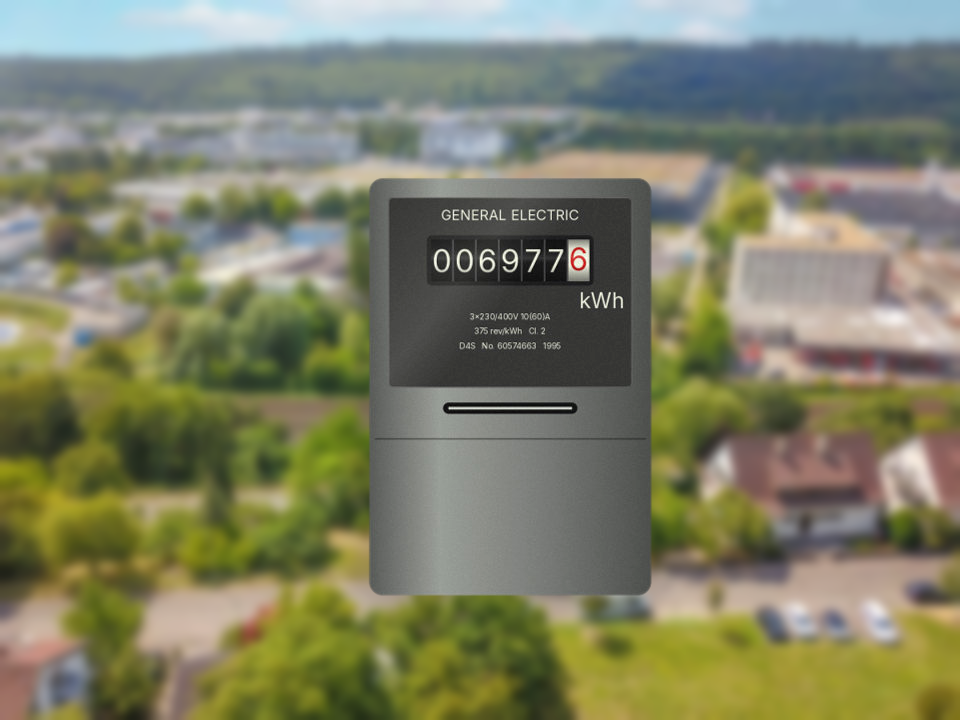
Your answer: 6977.6 kWh
